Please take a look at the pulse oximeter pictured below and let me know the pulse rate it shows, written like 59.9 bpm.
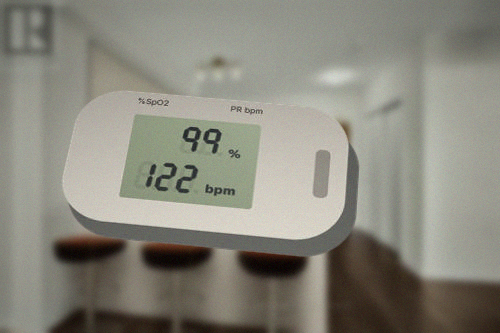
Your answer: 122 bpm
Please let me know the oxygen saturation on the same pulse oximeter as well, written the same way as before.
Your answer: 99 %
